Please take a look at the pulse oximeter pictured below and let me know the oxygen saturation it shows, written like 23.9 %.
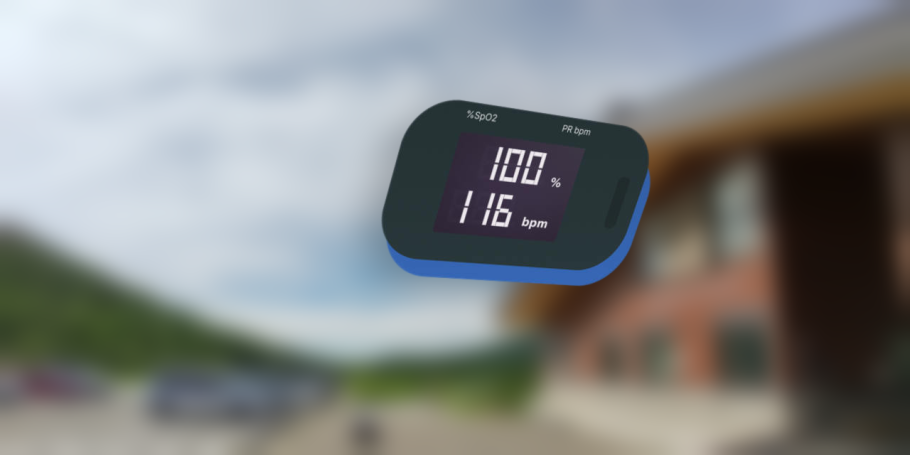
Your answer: 100 %
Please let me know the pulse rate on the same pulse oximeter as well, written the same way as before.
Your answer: 116 bpm
